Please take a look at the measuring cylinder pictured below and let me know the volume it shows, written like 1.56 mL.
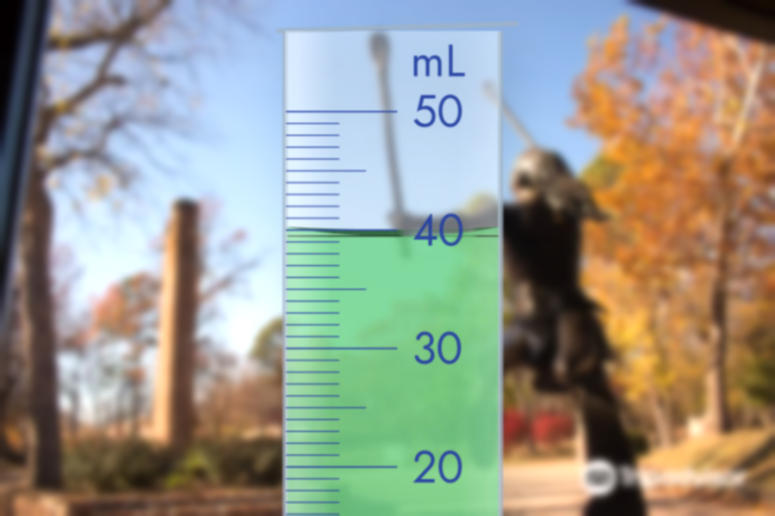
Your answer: 39.5 mL
